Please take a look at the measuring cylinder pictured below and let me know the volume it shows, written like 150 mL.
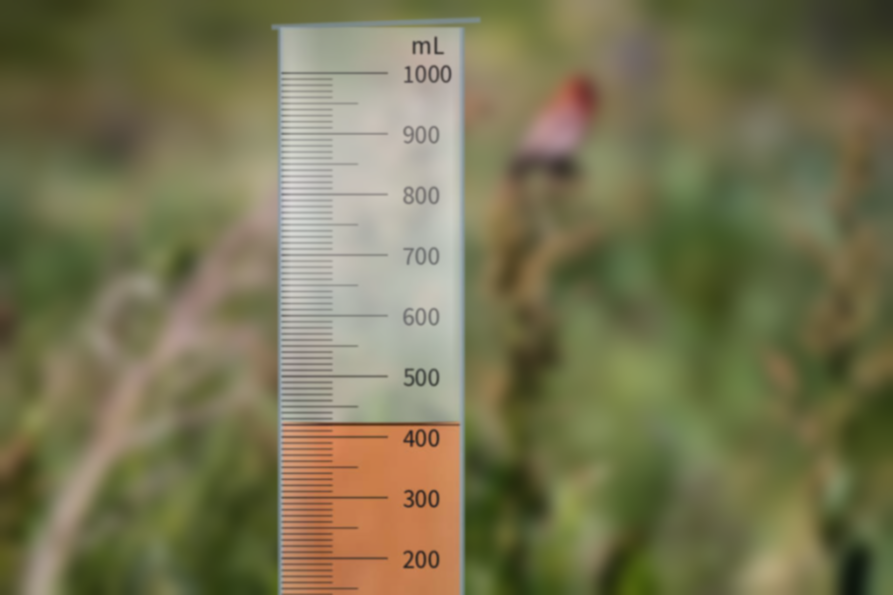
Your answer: 420 mL
